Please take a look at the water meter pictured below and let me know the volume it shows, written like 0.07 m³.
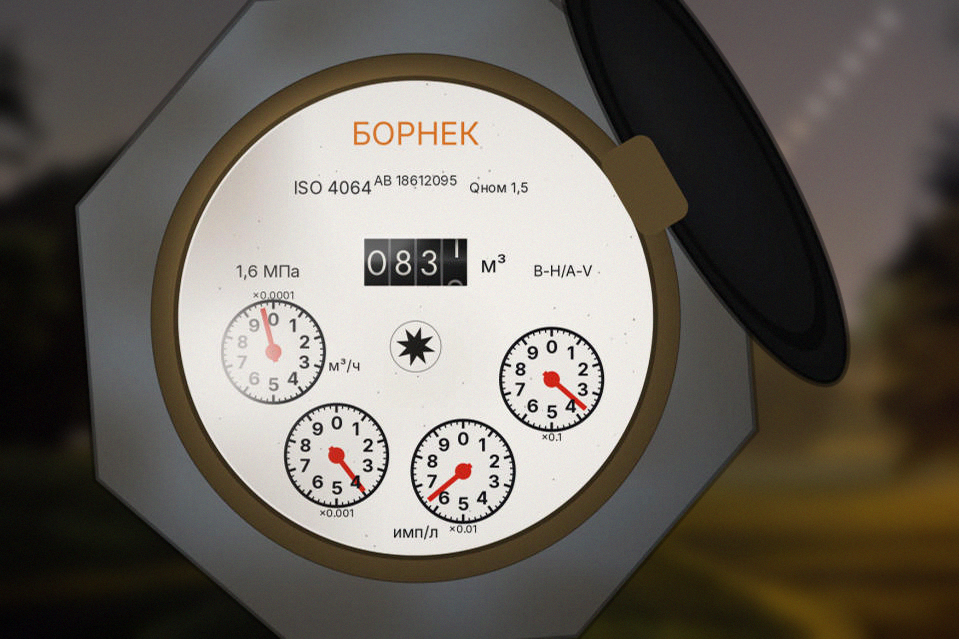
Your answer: 831.3639 m³
